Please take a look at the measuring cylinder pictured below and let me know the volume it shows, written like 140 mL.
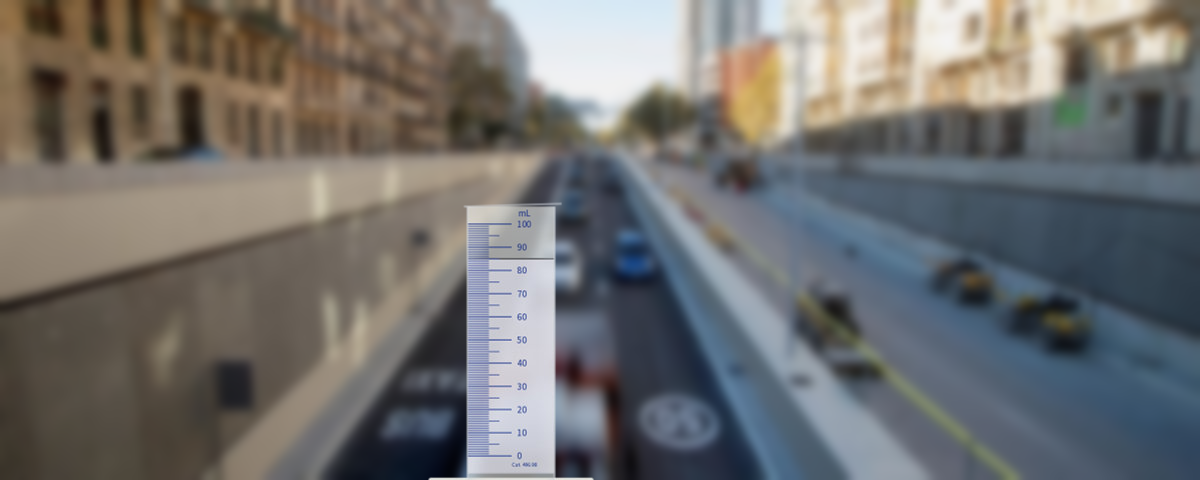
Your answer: 85 mL
